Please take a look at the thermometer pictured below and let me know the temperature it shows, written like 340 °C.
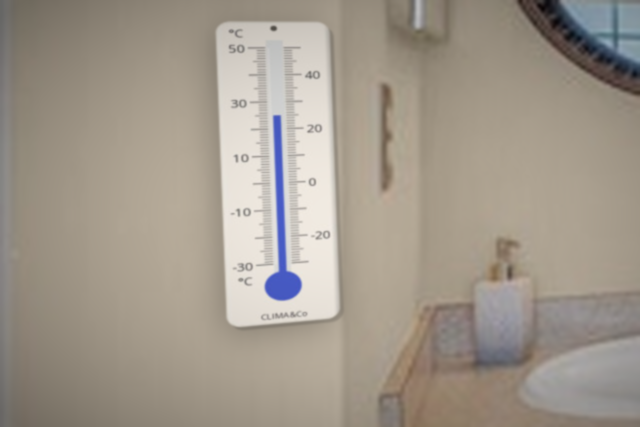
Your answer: 25 °C
